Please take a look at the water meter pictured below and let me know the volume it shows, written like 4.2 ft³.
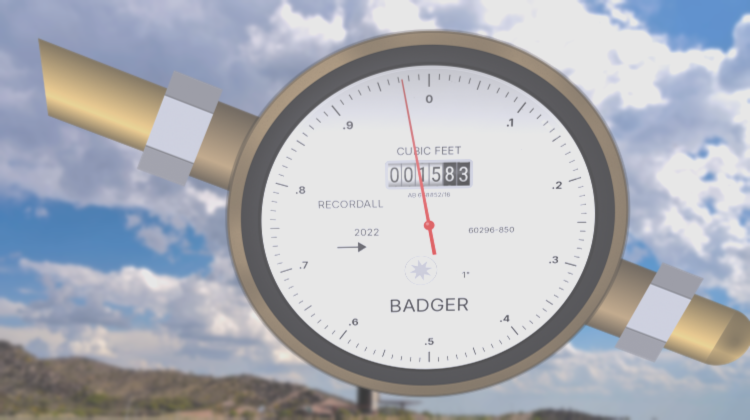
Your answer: 1582.97 ft³
